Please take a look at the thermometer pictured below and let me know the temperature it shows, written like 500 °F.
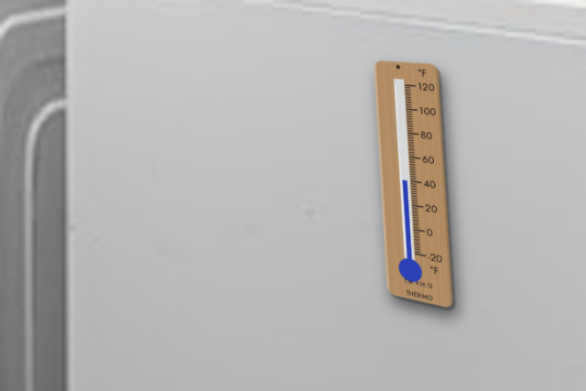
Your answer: 40 °F
